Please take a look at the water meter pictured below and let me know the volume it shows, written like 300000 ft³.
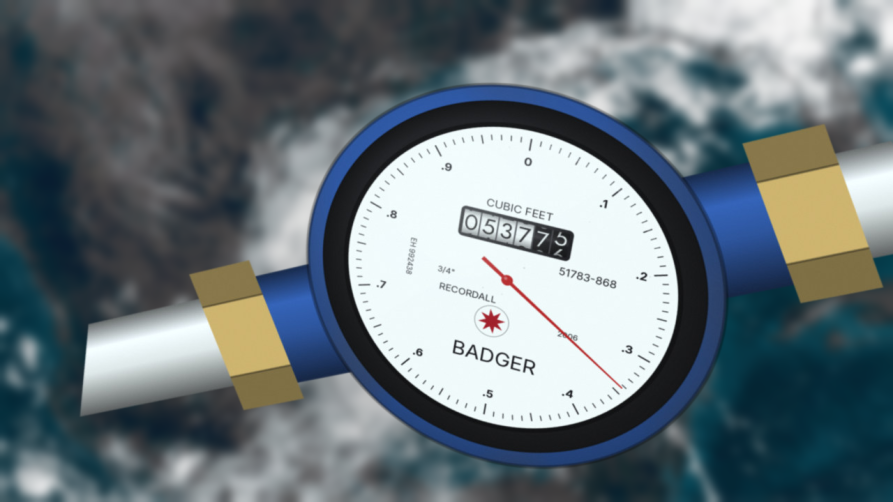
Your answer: 53775.34 ft³
